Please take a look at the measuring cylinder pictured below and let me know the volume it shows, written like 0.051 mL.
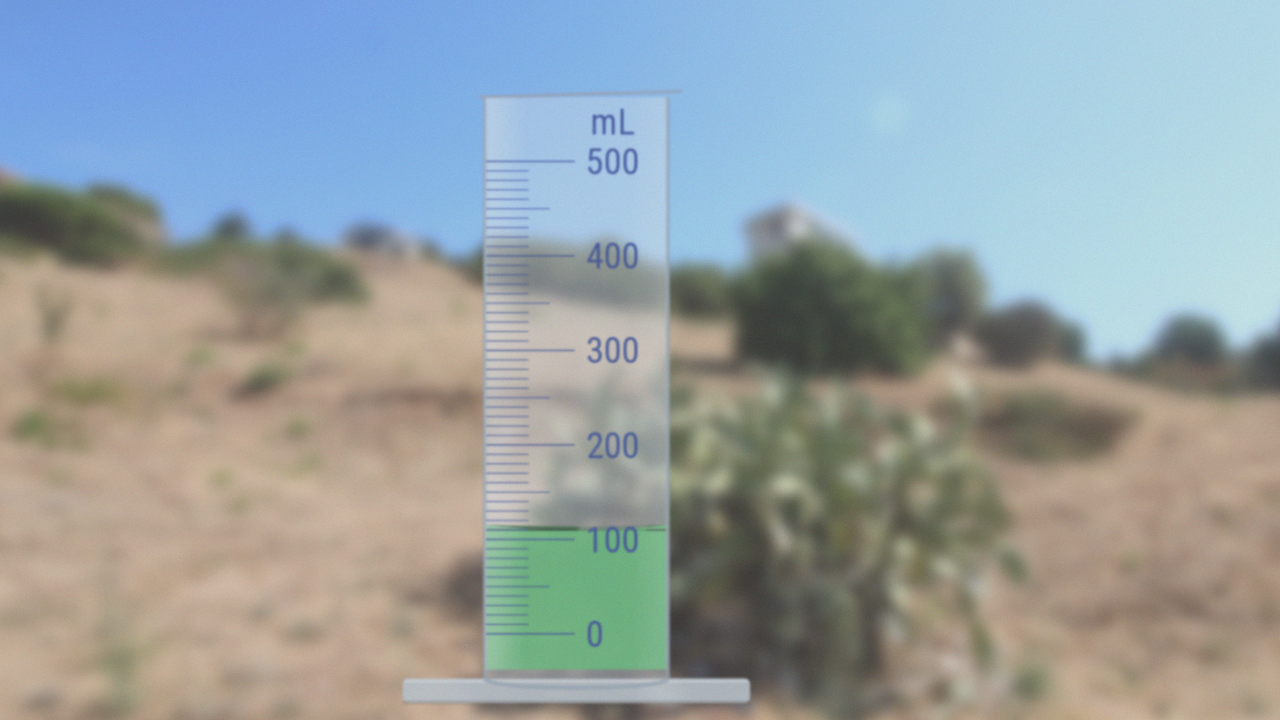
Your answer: 110 mL
